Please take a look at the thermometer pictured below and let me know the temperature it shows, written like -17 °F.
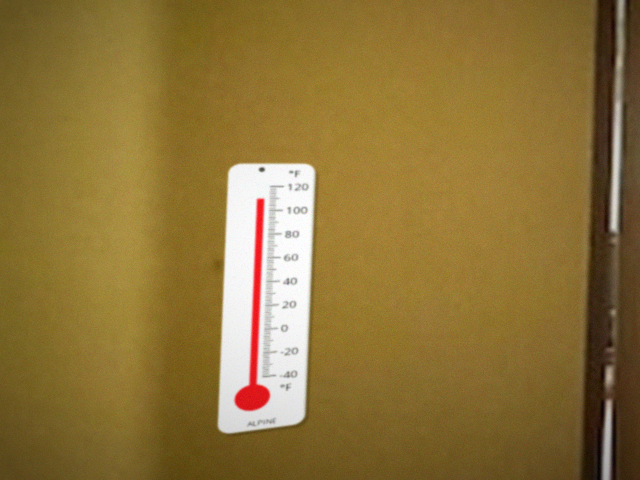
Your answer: 110 °F
